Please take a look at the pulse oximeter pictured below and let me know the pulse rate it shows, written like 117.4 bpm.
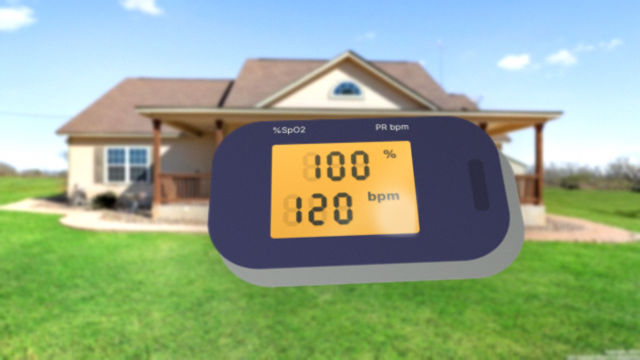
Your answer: 120 bpm
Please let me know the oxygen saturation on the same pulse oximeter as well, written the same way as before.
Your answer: 100 %
